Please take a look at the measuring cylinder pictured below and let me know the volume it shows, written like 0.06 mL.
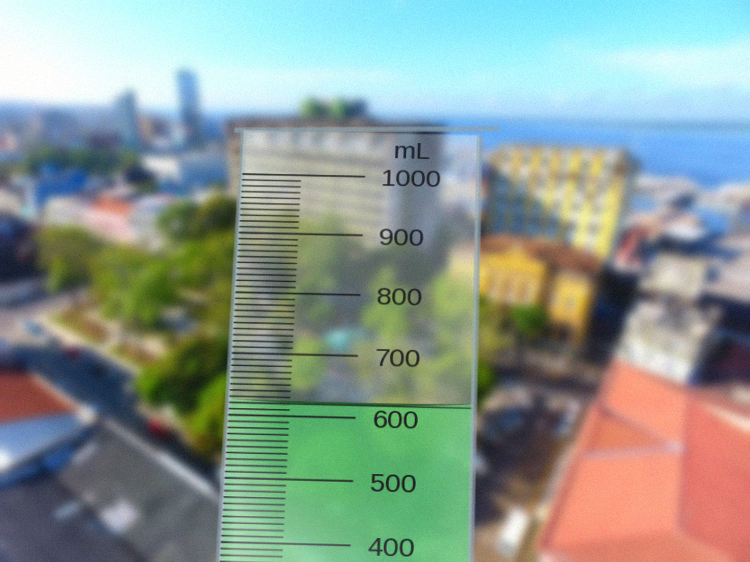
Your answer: 620 mL
